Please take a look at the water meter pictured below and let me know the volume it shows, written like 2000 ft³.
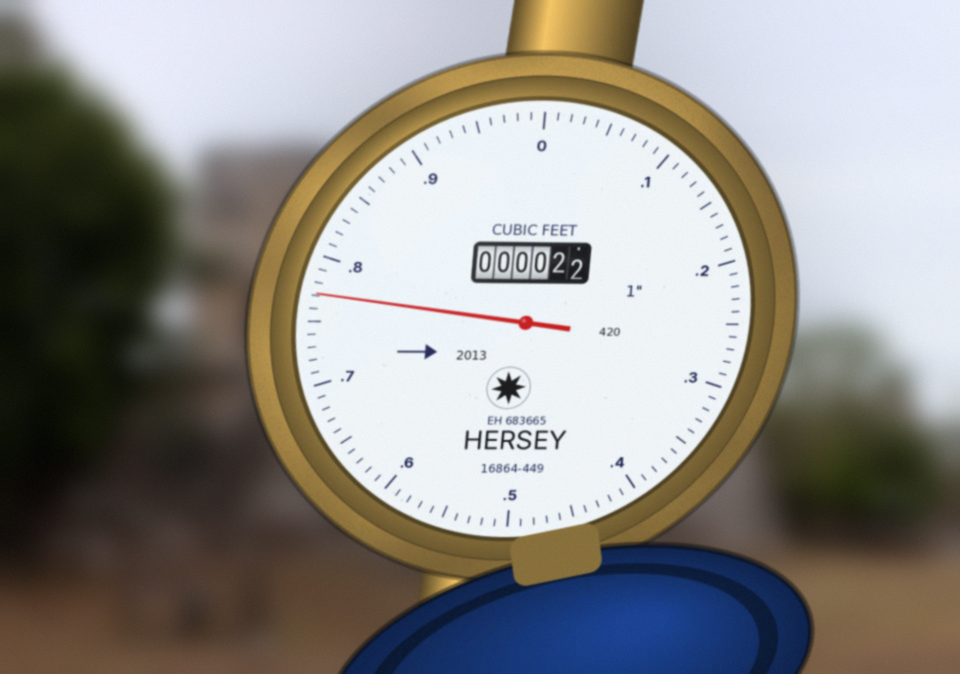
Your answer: 21.77 ft³
